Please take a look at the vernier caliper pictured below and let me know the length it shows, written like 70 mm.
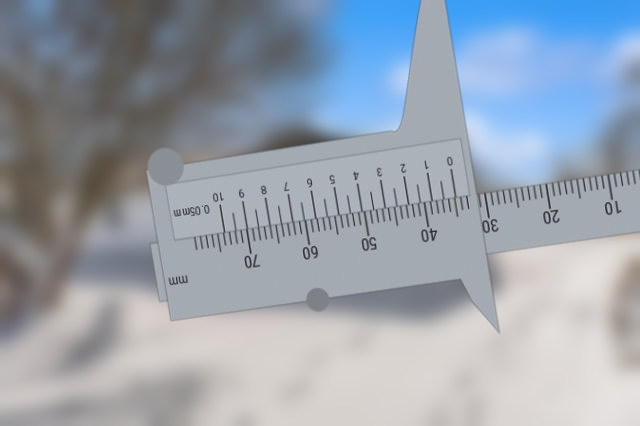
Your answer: 34.8 mm
